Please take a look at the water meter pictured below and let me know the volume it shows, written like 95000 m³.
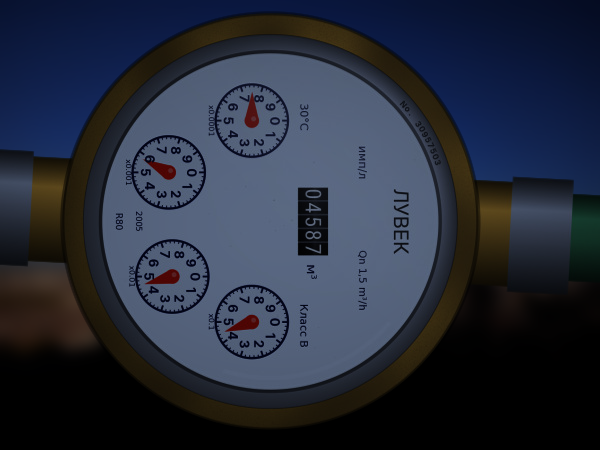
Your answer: 4587.4457 m³
